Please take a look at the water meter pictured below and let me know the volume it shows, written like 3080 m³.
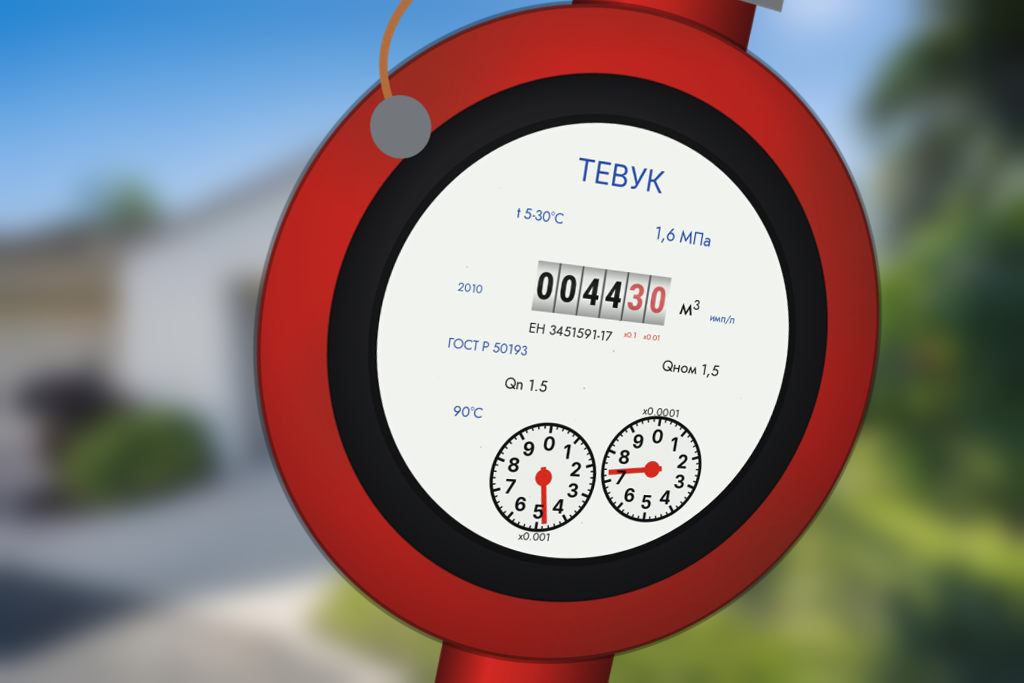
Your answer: 44.3047 m³
